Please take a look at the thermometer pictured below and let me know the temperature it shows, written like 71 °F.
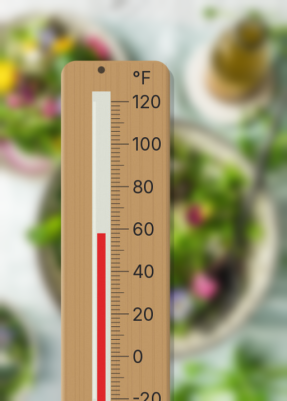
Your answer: 58 °F
